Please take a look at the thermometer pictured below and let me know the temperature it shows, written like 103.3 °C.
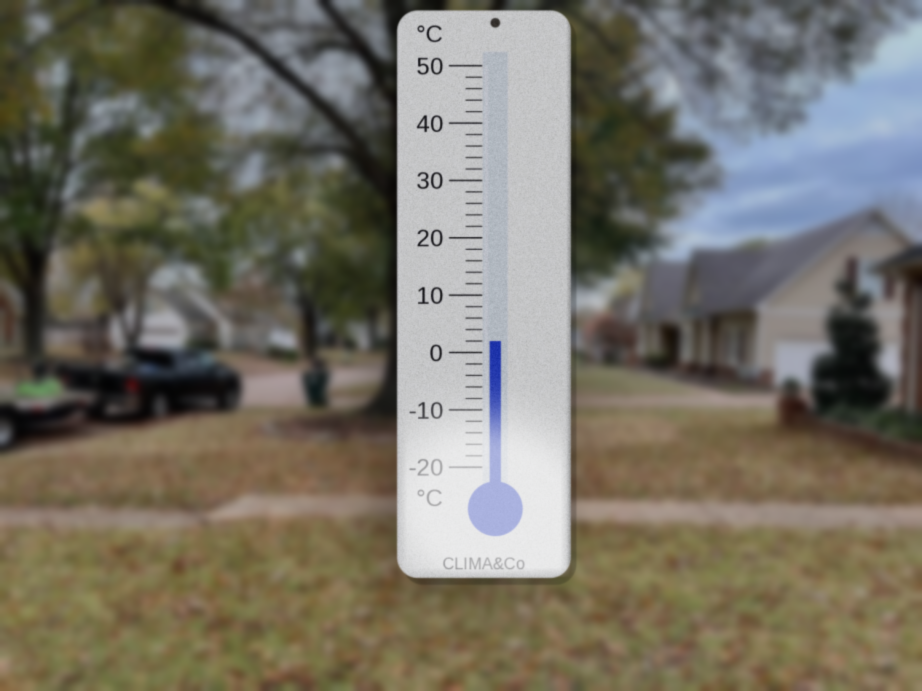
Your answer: 2 °C
